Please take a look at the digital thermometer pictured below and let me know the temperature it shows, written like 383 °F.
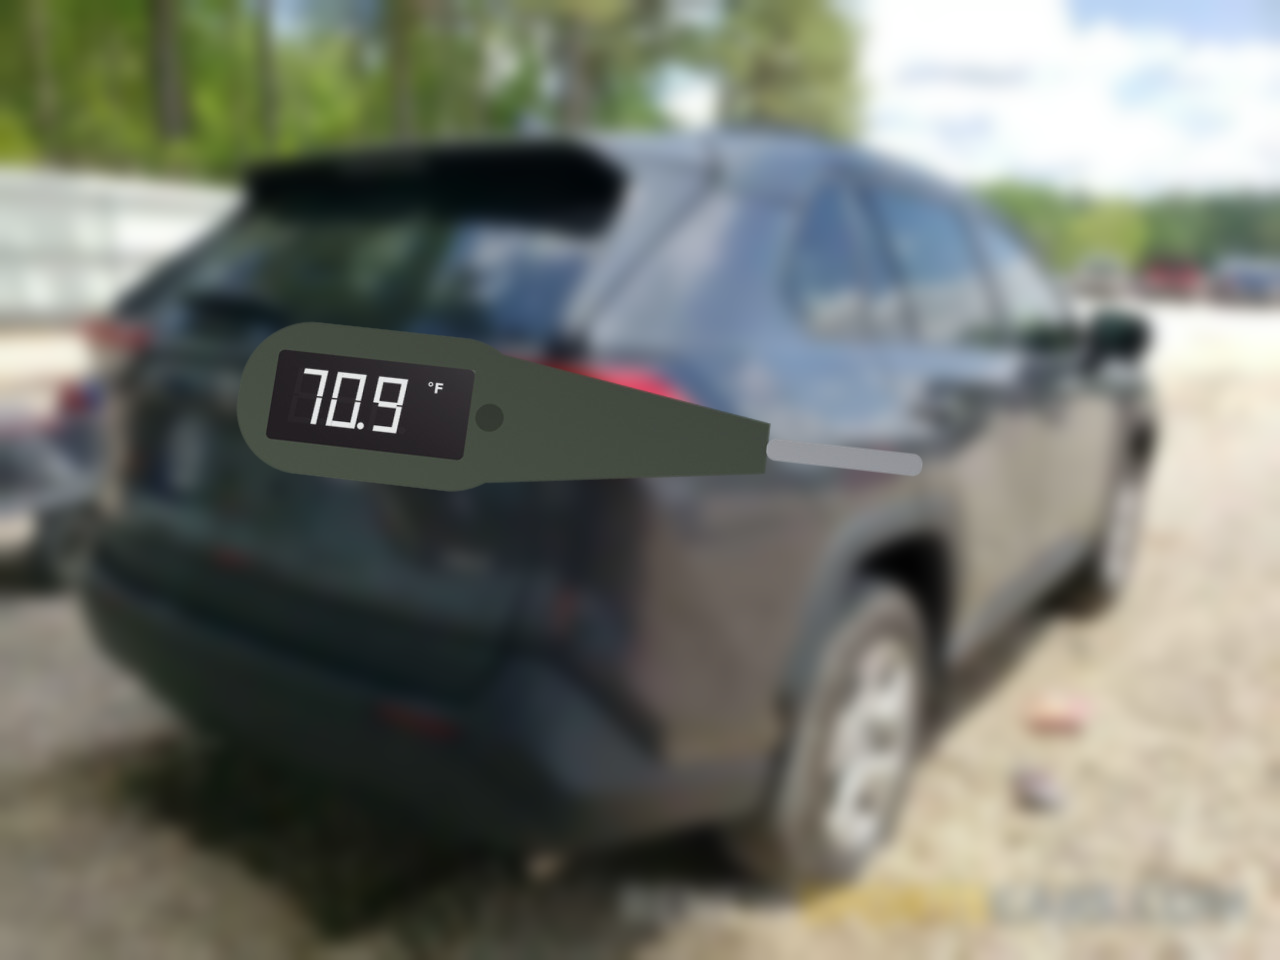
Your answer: 70.9 °F
